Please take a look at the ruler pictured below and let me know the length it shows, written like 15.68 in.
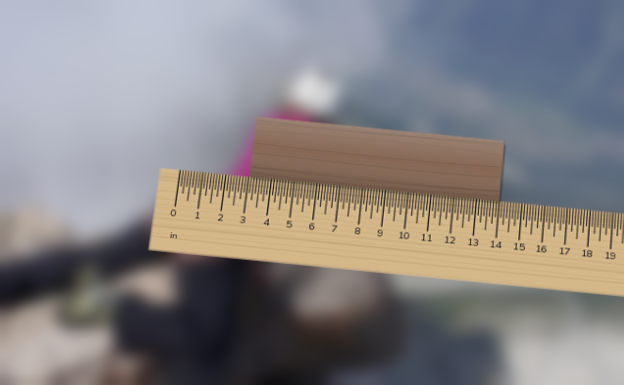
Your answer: 11 in
